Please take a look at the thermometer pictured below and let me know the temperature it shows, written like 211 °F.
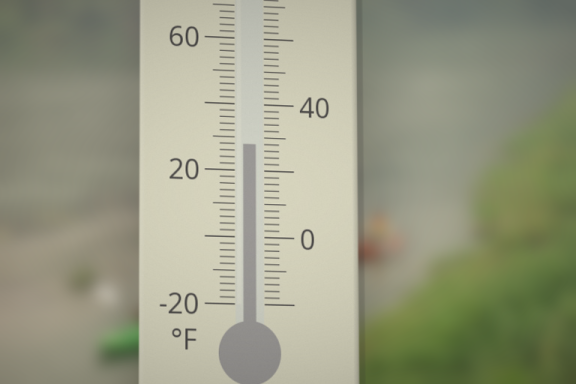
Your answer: 28 °F
